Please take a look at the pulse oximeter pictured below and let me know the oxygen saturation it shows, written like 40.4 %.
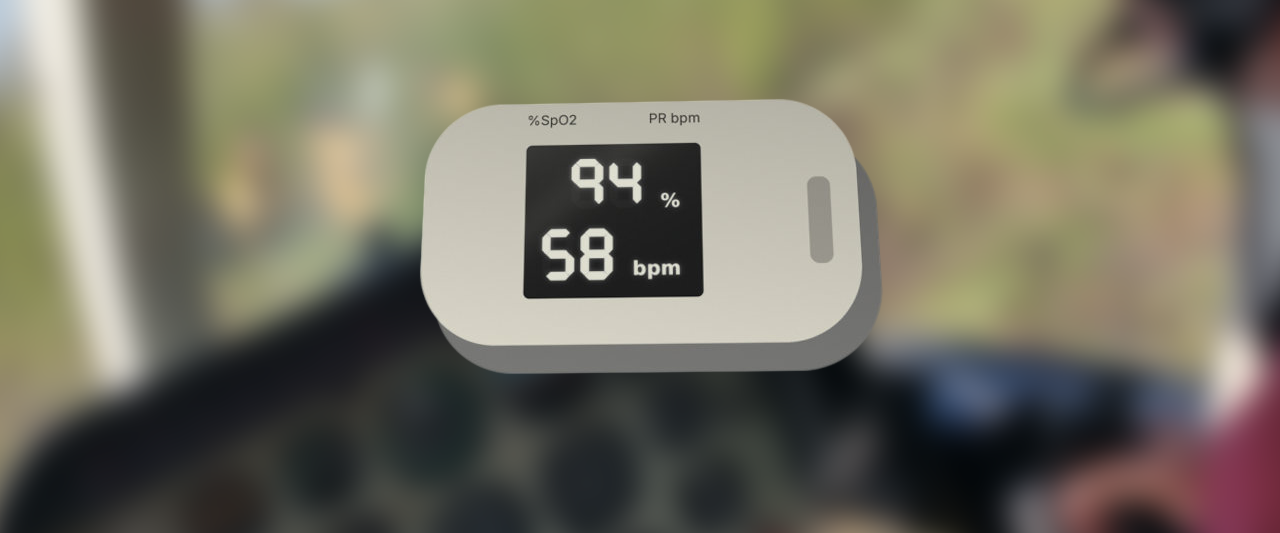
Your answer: 94 %
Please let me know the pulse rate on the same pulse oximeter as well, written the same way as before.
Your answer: 58 bpm
